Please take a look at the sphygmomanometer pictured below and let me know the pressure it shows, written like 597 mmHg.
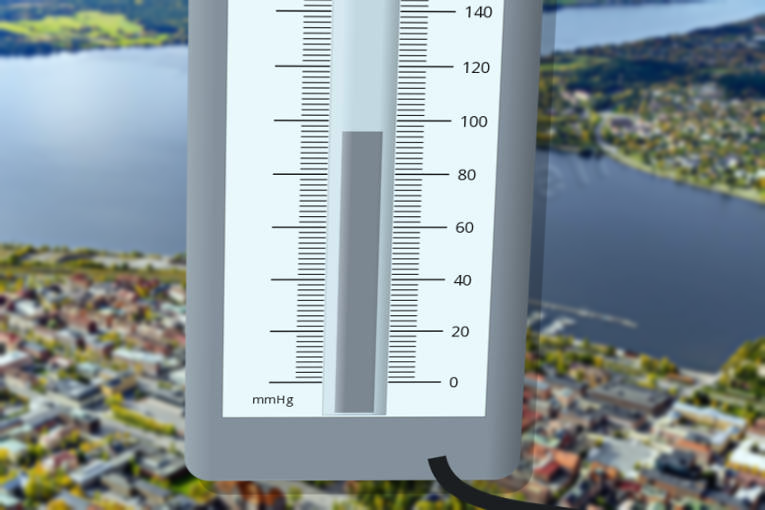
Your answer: 96 mmHg
